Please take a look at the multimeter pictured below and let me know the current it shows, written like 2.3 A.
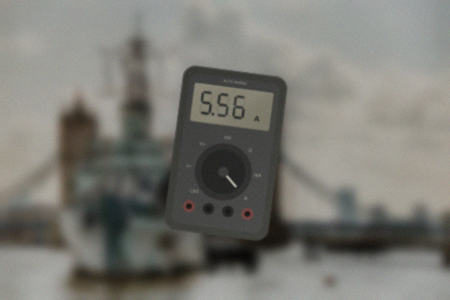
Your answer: 5.56 A
